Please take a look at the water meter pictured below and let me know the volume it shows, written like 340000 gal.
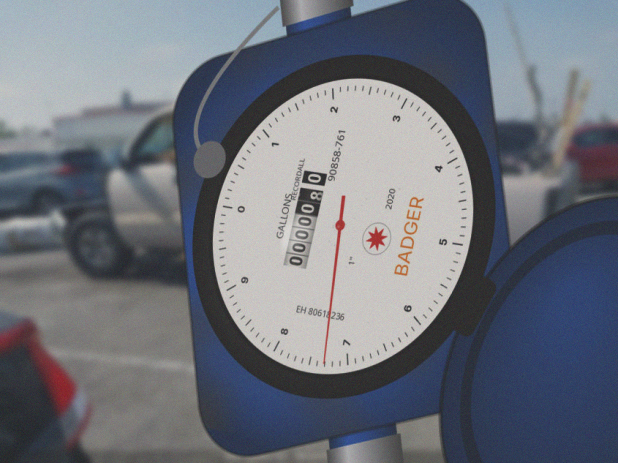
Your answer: 77.3 gal
